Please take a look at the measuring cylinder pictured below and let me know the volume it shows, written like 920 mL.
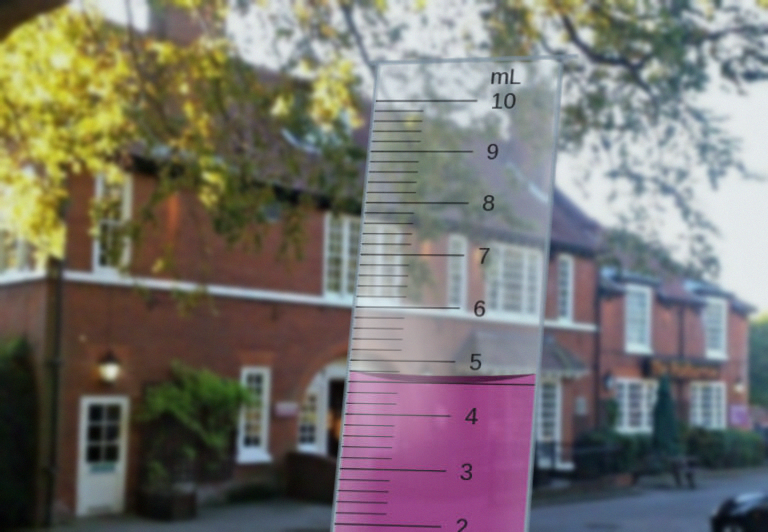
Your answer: 4.6 mL
